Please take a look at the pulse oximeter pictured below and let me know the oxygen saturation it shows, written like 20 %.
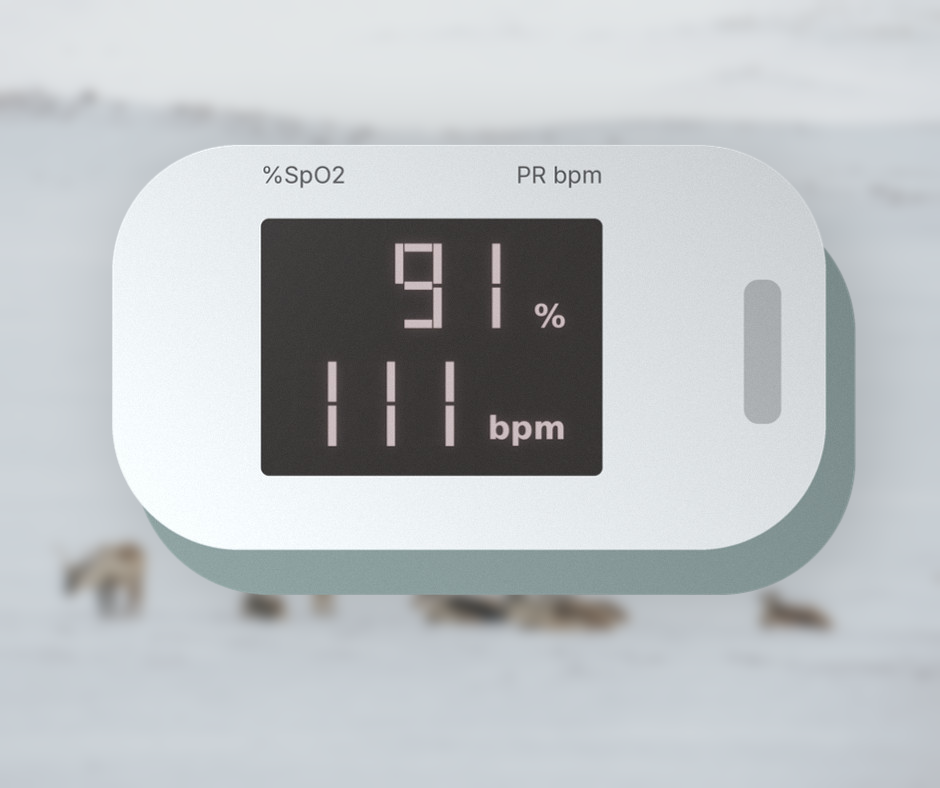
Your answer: 91 %
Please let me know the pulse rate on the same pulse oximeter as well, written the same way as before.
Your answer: 111 bpm
